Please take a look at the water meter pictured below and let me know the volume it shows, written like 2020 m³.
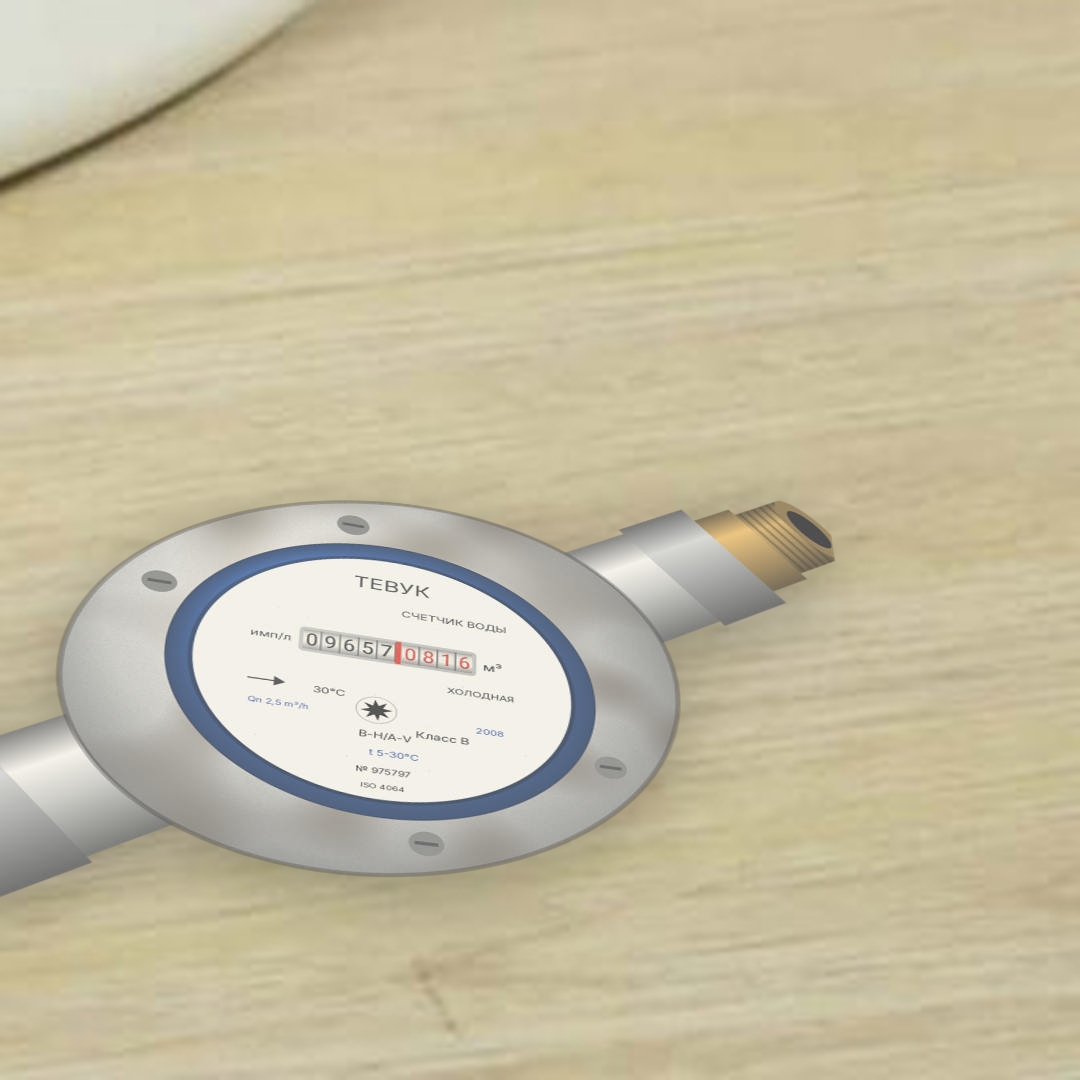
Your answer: 9657.0816 m³
